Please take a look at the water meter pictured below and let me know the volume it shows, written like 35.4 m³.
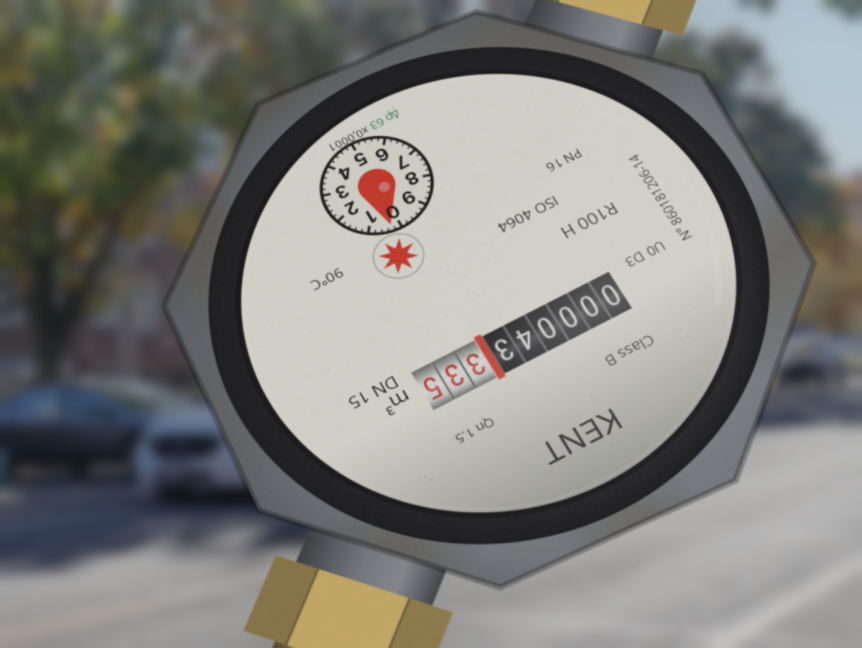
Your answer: 43.3350 m³
